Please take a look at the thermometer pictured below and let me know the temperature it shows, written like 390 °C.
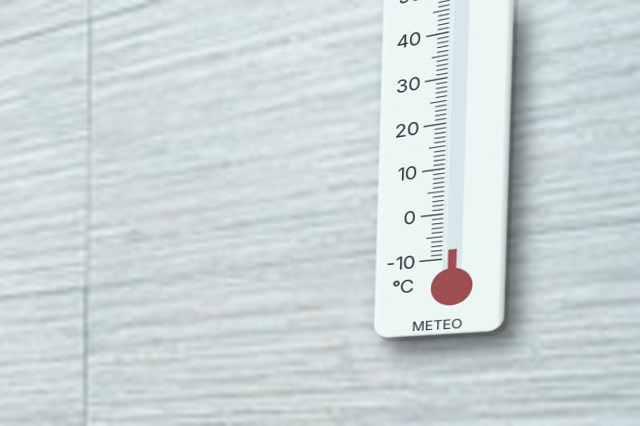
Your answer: -8 °C
